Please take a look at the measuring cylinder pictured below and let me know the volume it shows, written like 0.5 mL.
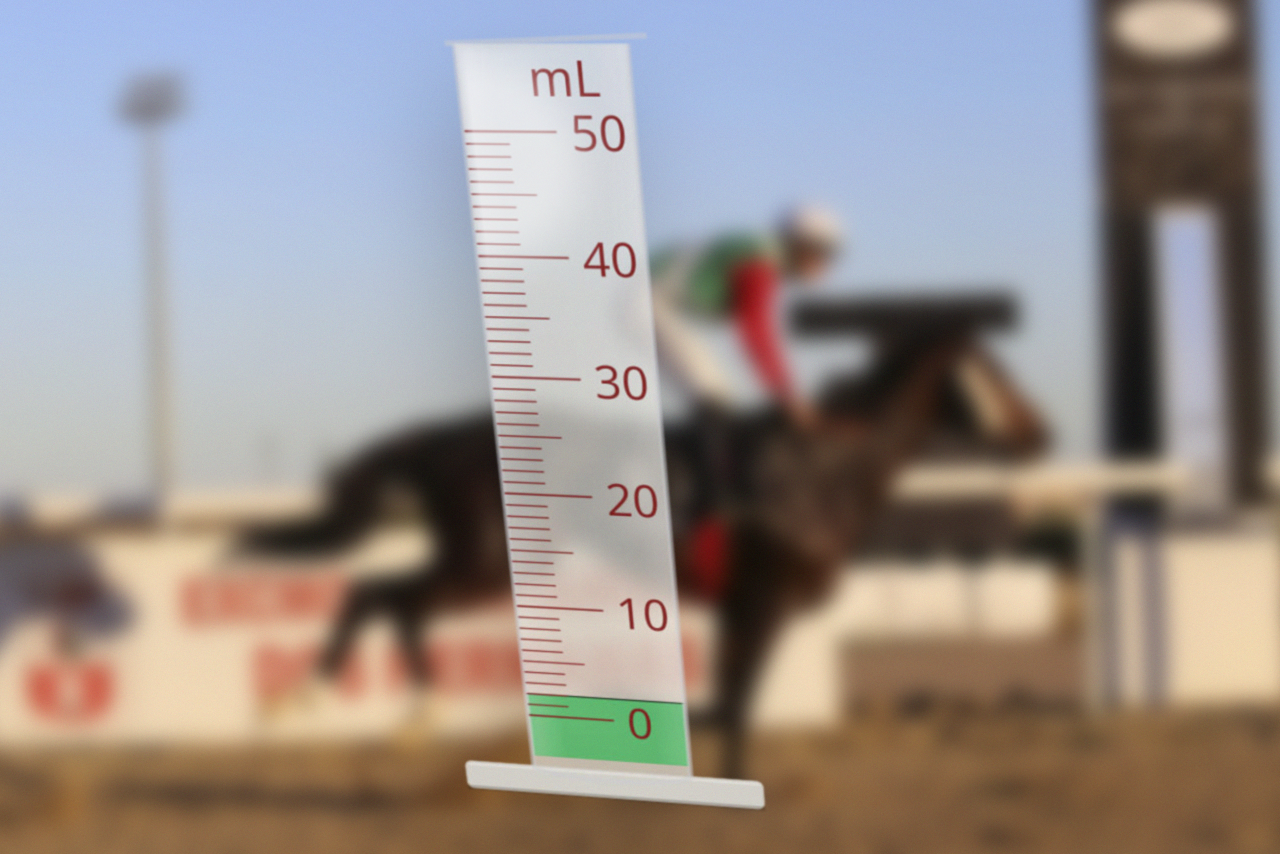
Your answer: 2 mL
